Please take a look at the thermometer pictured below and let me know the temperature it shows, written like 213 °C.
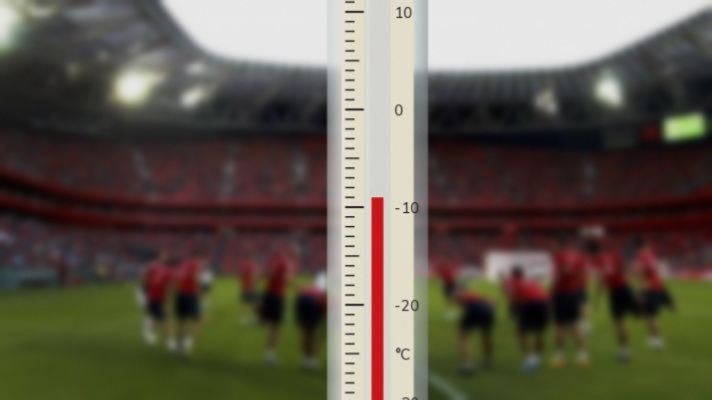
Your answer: -9 °C
